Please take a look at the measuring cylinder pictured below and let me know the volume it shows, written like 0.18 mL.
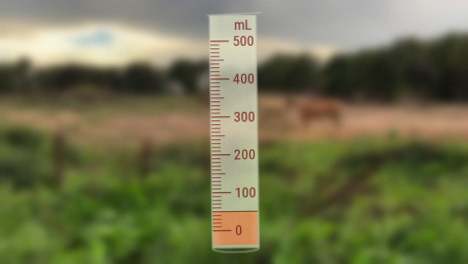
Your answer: 50 mL
